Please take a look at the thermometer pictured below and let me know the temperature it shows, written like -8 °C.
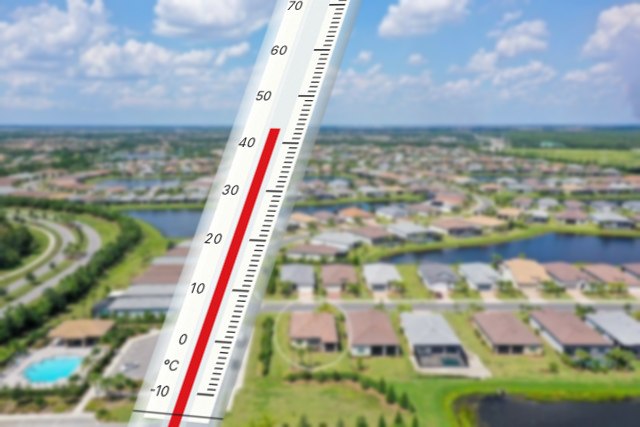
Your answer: 43 °C
